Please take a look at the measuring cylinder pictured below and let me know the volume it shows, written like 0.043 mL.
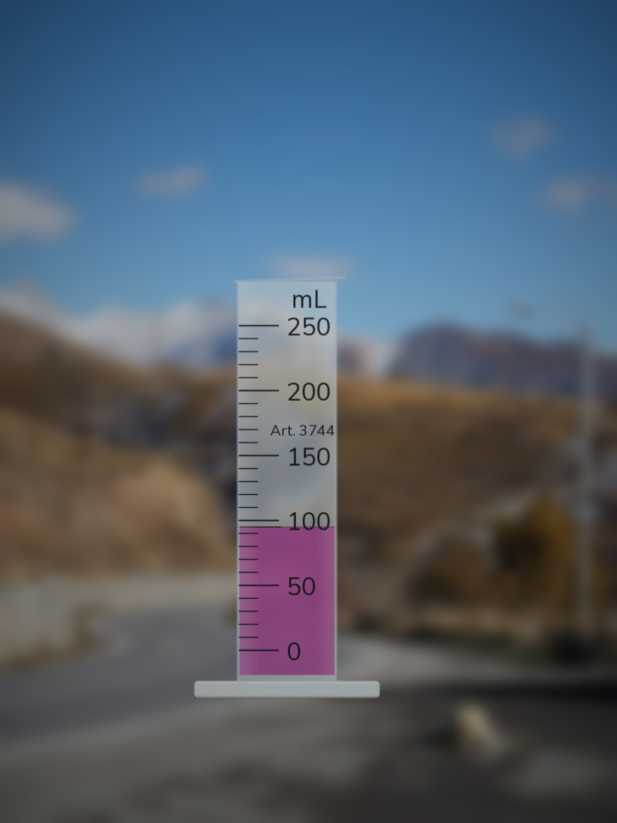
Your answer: 95 mL
